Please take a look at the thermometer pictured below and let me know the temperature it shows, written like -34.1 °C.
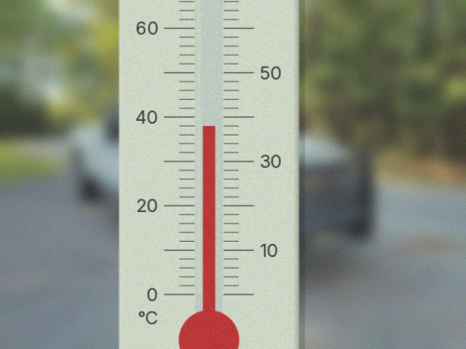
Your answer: 38 °C
